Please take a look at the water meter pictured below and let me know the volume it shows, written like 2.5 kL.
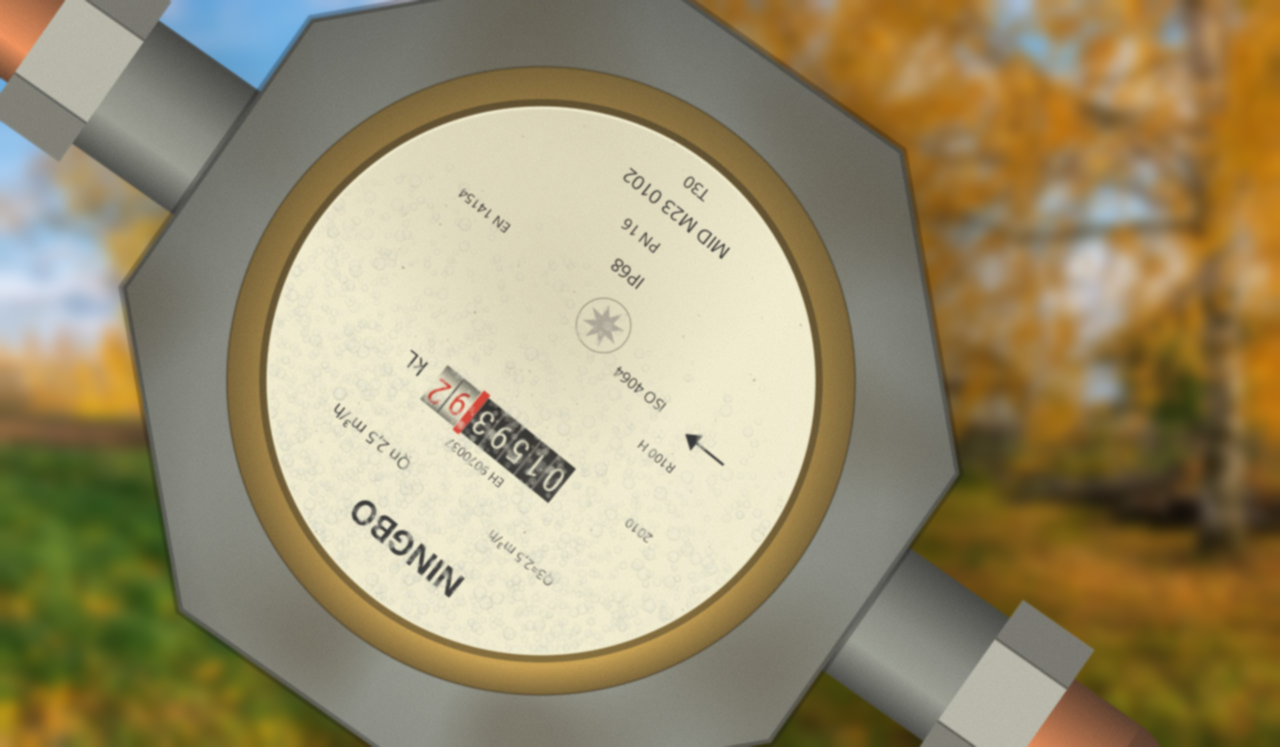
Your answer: 1593.92 kL
